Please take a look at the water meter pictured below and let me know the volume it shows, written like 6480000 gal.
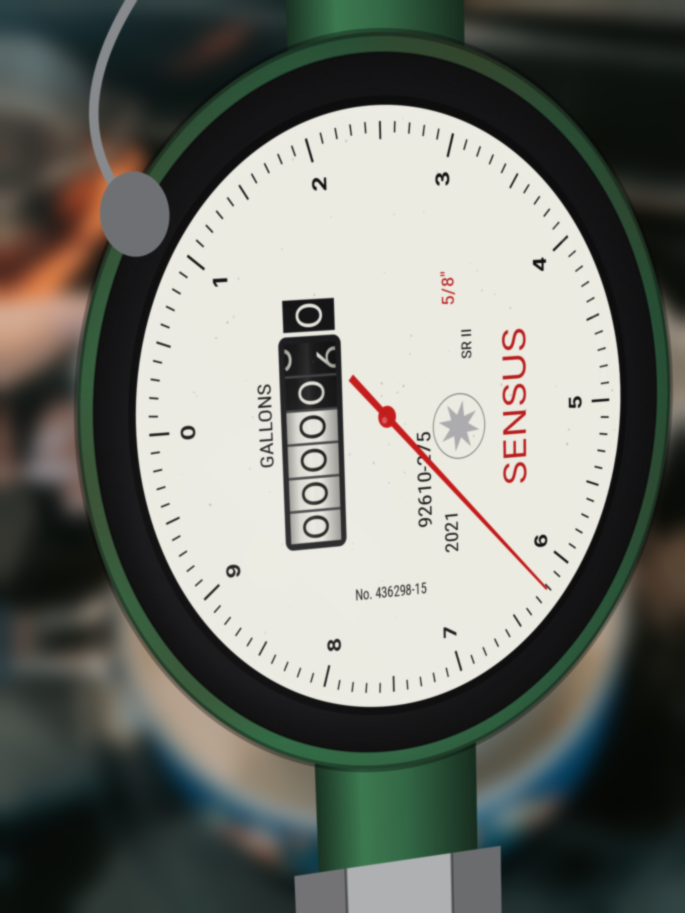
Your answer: 56.2 gal
